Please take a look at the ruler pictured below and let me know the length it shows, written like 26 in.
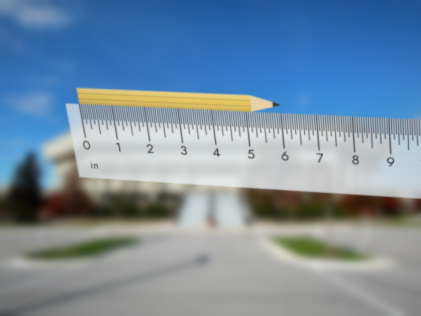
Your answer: 6 in
